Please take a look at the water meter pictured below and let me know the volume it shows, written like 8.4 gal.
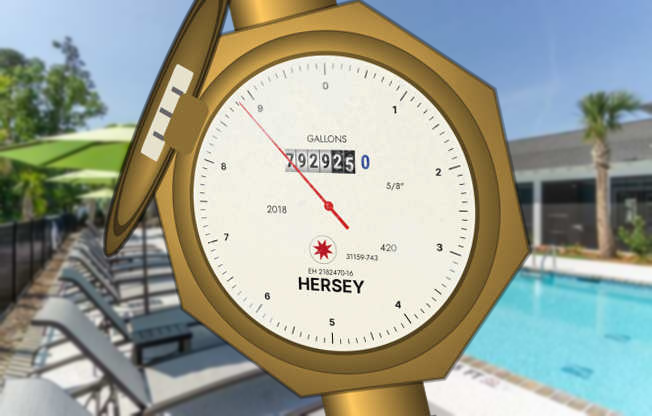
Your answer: 7929248.8 gal
